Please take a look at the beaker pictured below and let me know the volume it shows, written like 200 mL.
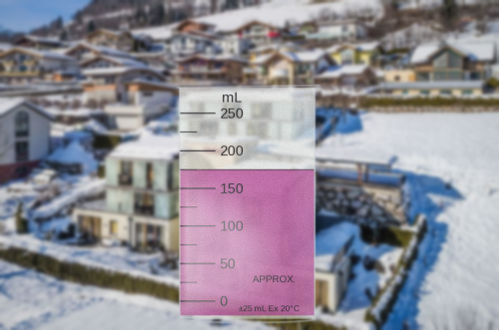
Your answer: 175 mL
